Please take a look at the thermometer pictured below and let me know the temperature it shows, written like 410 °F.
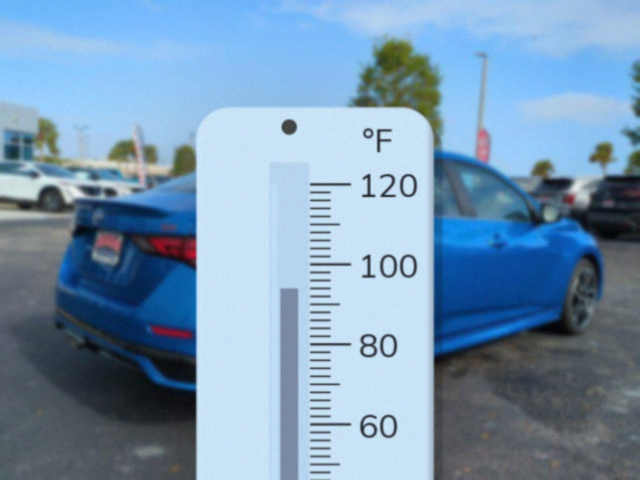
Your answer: 94 °F
